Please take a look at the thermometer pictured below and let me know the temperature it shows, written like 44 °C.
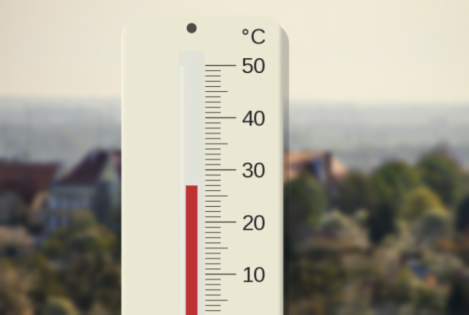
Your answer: 27 °C
